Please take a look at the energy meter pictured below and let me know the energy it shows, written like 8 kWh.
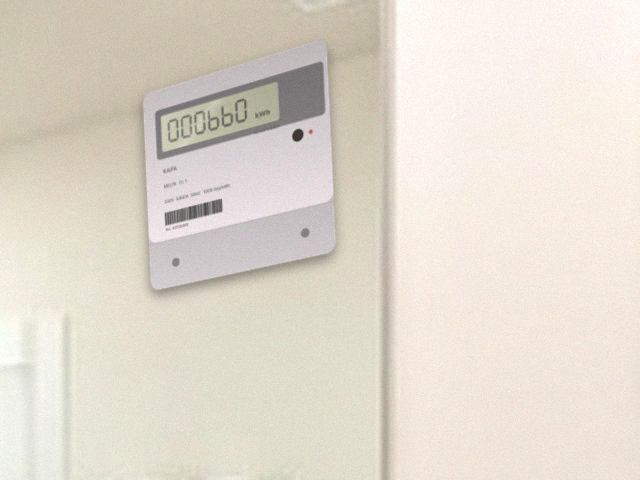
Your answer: 660 kWh
